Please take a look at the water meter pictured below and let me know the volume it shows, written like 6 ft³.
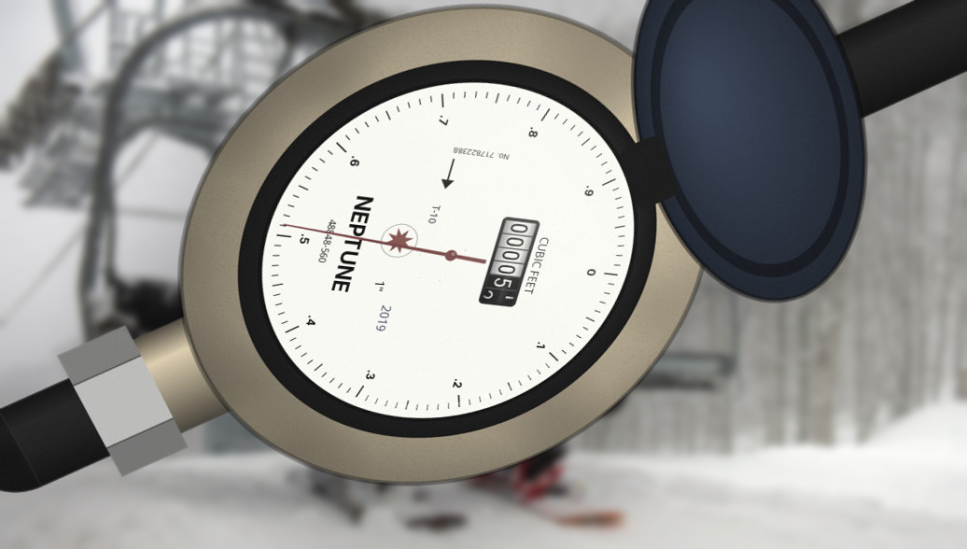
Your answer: 51.51 ft³
